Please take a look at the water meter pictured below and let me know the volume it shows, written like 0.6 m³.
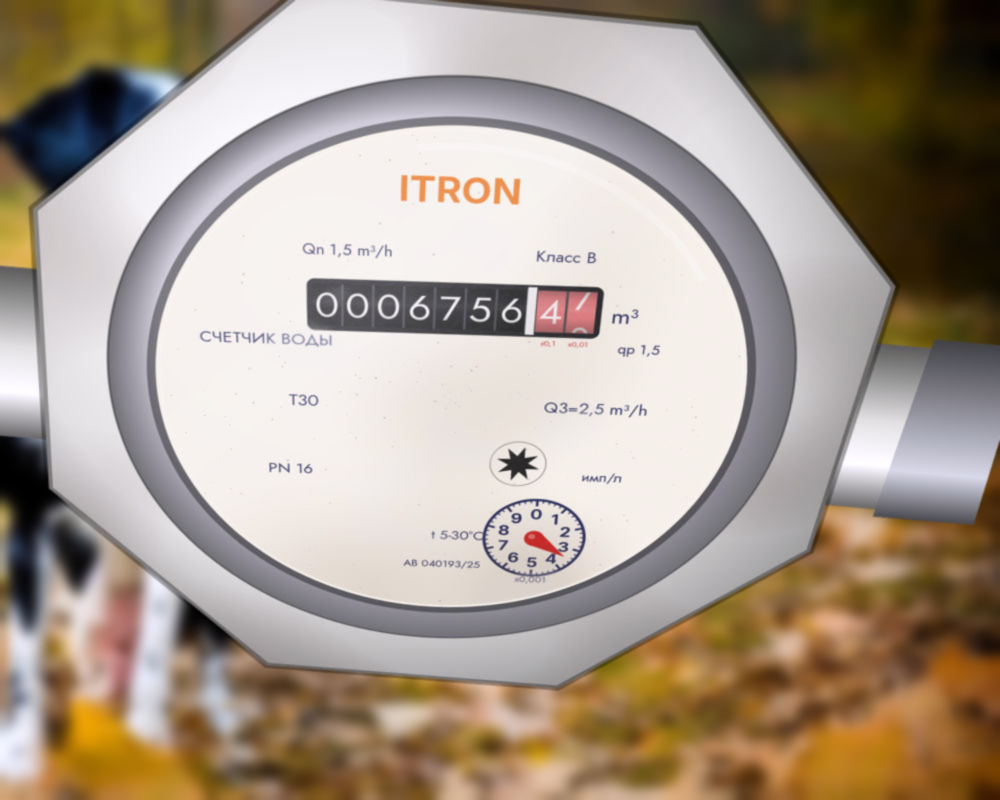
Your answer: 6756.473 m³
